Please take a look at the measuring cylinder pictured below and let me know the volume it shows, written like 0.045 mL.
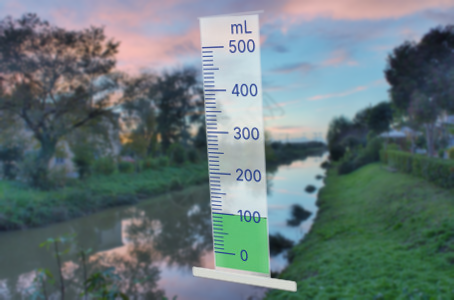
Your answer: 100 mL
